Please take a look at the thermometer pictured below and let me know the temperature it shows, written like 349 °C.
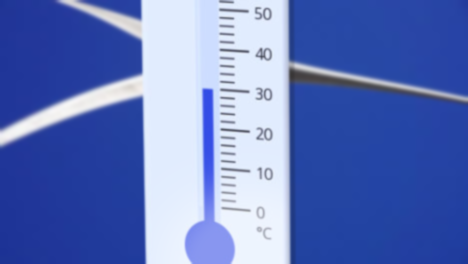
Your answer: 30 °C
